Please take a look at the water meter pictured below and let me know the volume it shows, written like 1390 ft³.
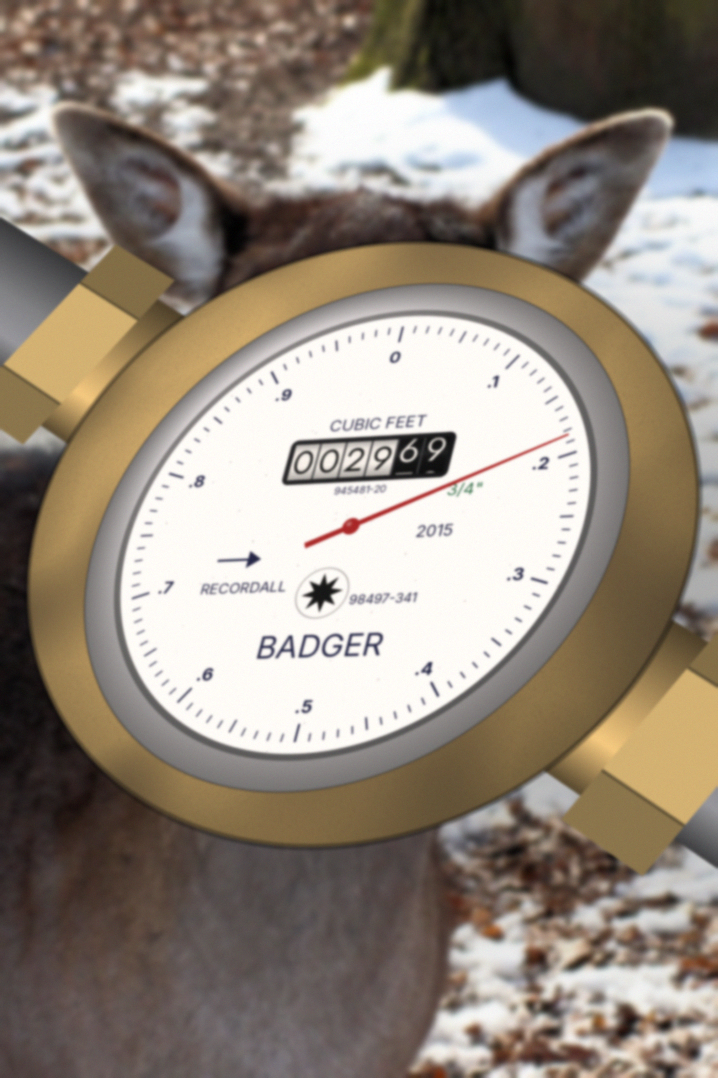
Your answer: 2969.18 ft³
